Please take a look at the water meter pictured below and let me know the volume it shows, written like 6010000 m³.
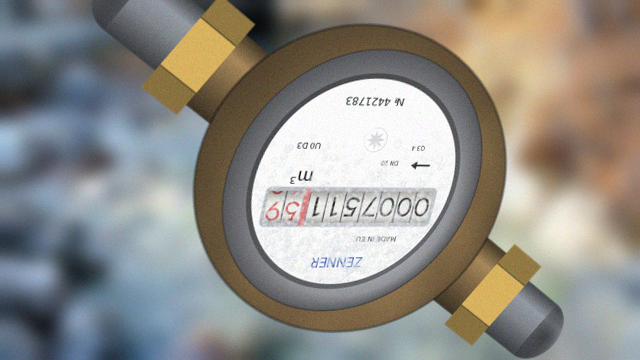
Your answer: 7511.59 m³
